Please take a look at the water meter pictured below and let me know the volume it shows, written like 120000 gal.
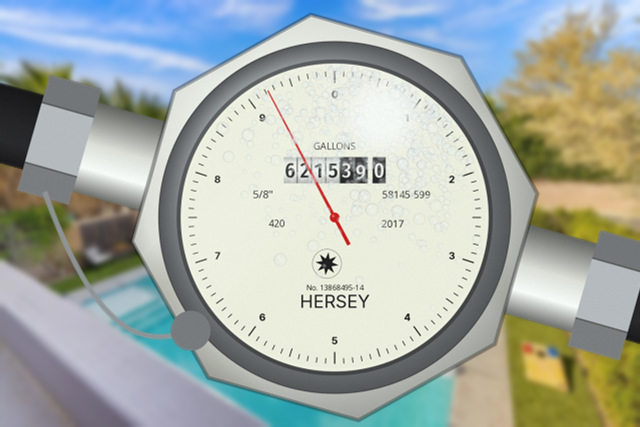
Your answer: 6215389.2 gal
